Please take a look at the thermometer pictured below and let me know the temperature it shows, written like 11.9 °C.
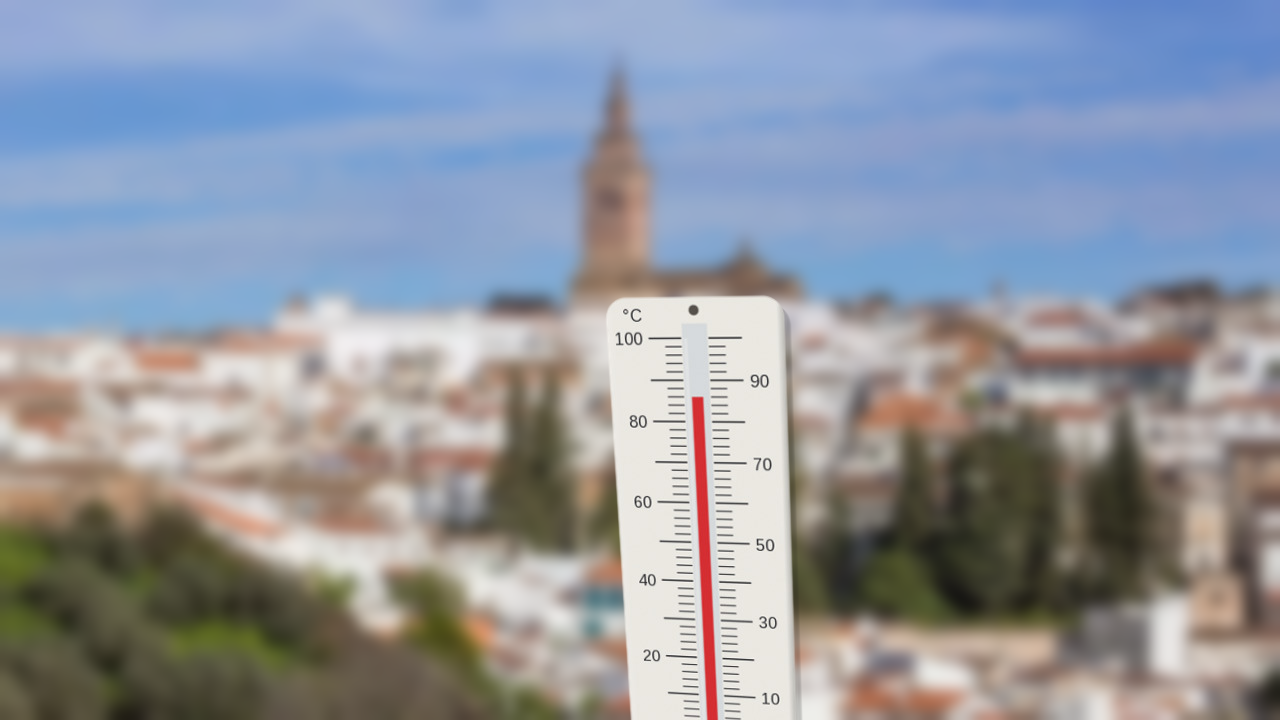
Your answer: 86 °C
